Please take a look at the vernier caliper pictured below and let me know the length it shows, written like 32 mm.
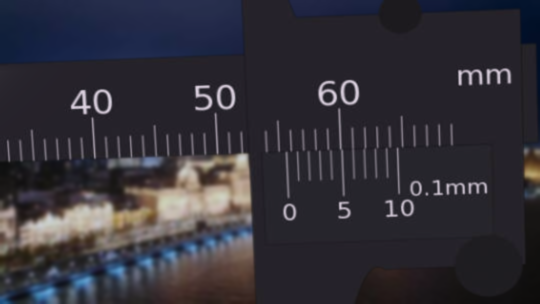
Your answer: 55.6 mm
